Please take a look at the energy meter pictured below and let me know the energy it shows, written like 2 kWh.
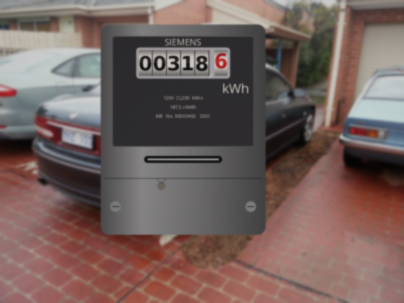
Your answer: 318.6 kWh
